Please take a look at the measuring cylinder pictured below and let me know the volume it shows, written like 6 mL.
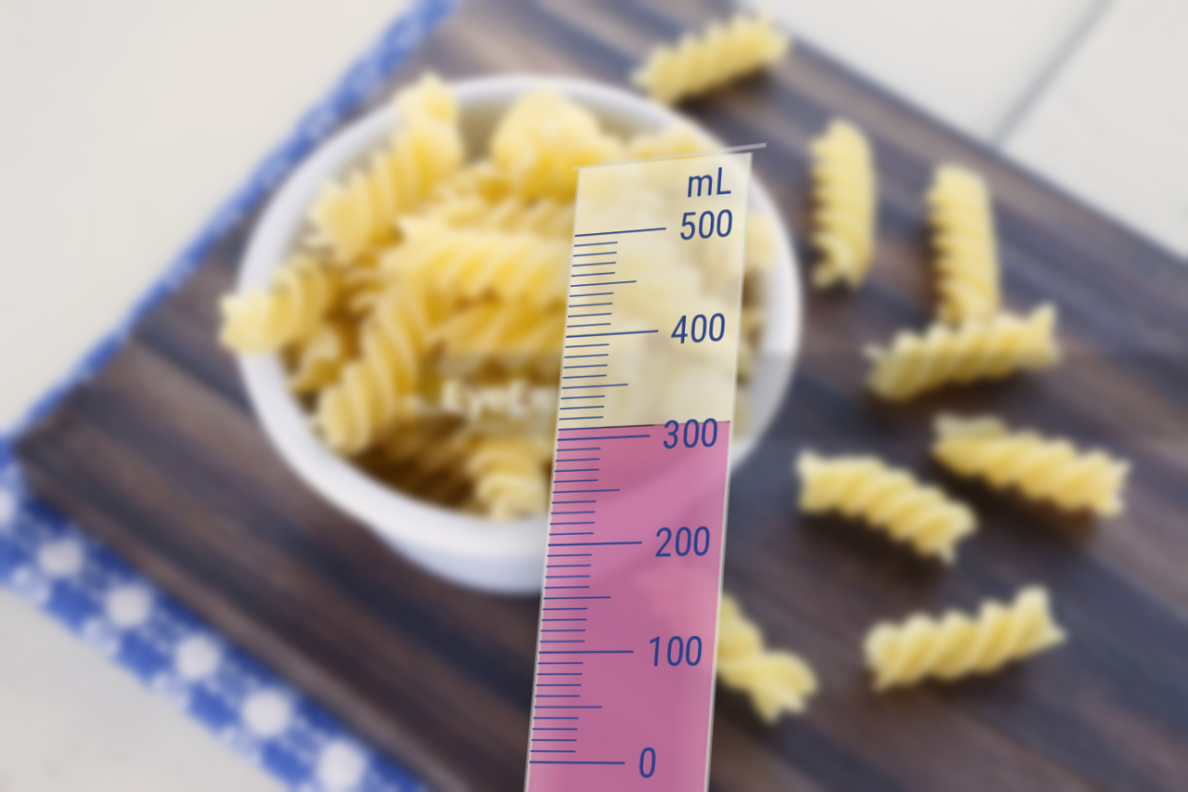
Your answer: 310 mL
